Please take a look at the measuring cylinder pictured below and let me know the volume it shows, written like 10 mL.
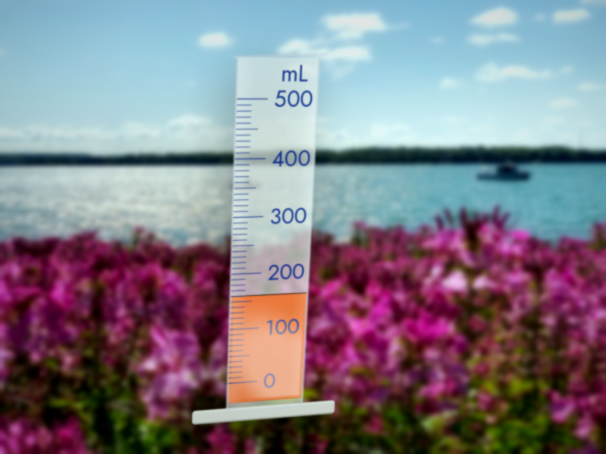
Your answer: 160 mL
